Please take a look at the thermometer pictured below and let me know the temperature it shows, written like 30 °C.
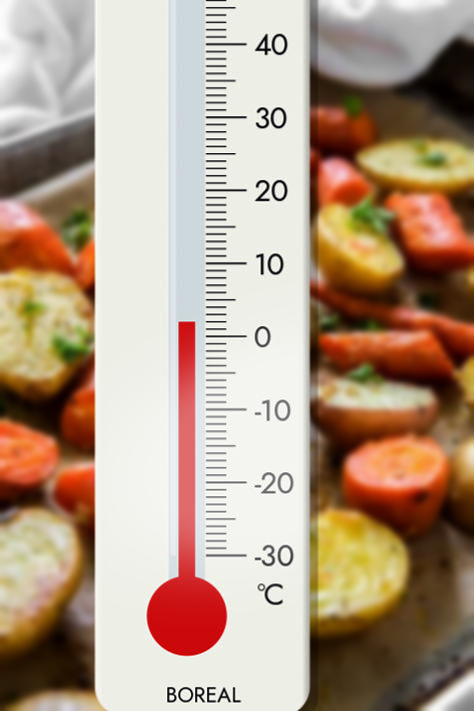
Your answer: 2 °C
